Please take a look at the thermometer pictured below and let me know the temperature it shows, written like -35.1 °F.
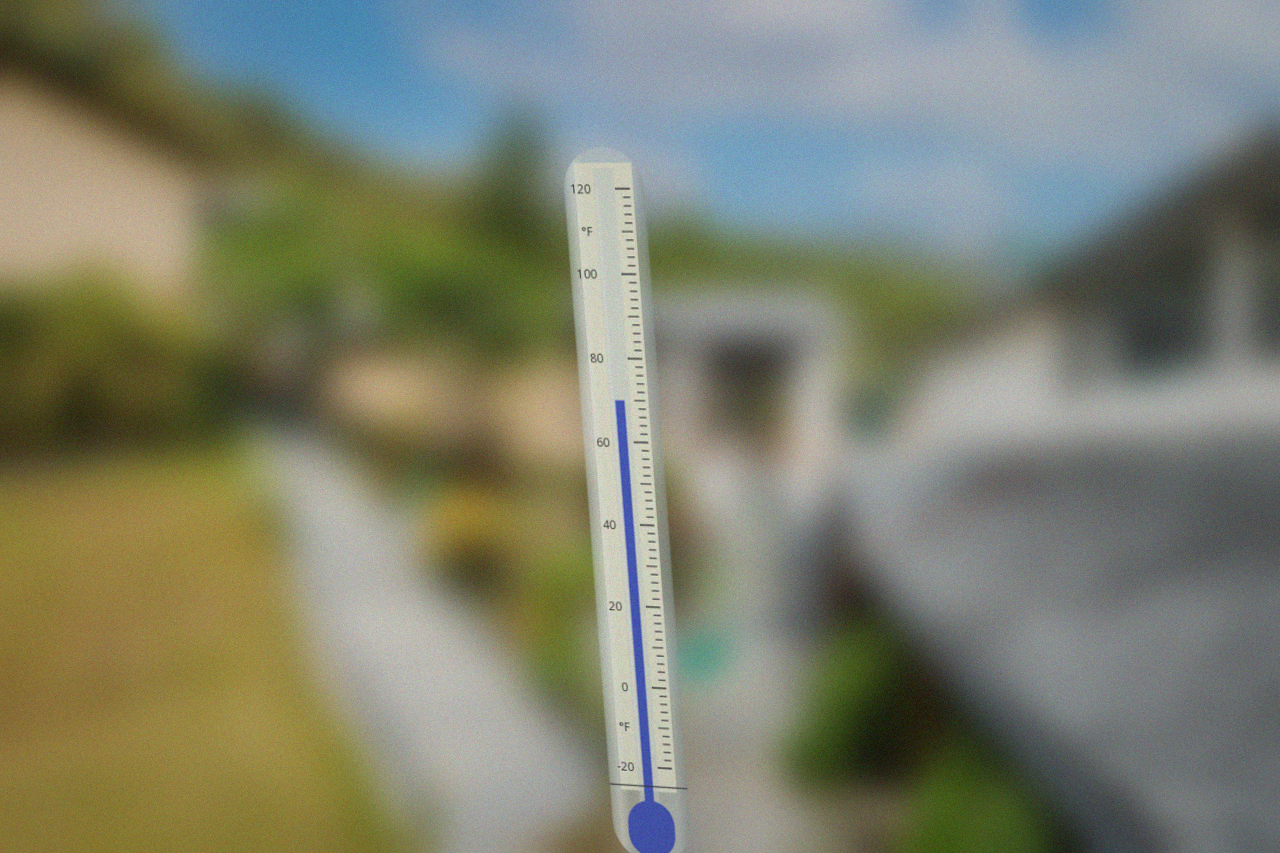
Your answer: 70 °F
